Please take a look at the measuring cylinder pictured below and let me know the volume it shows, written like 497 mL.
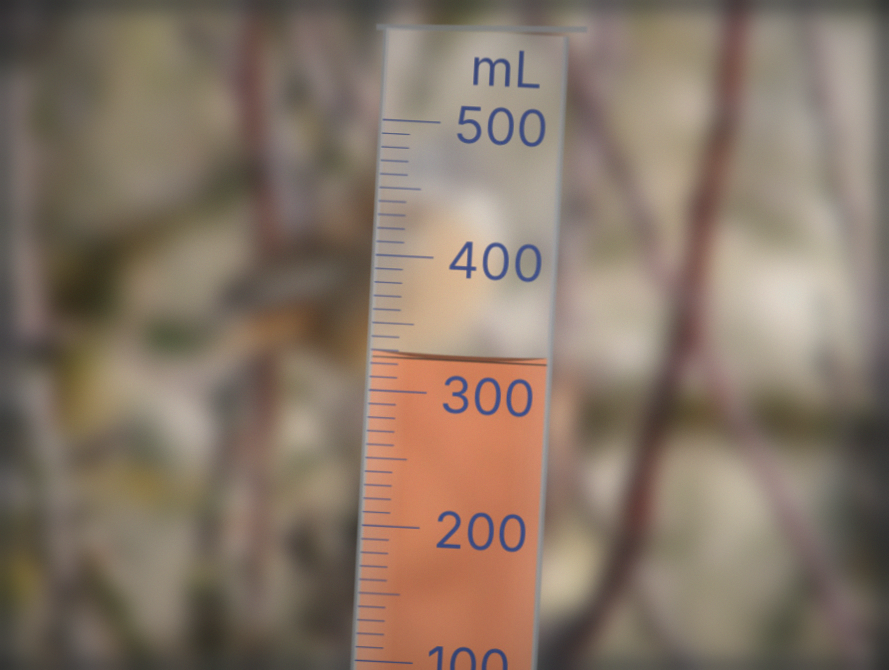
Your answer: 325 mL
